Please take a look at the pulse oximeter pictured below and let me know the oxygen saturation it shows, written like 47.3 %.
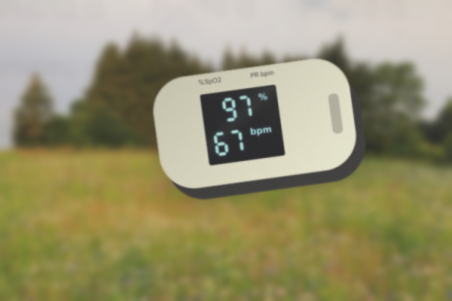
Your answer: 97 %
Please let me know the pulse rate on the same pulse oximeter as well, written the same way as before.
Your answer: 67 bpm
